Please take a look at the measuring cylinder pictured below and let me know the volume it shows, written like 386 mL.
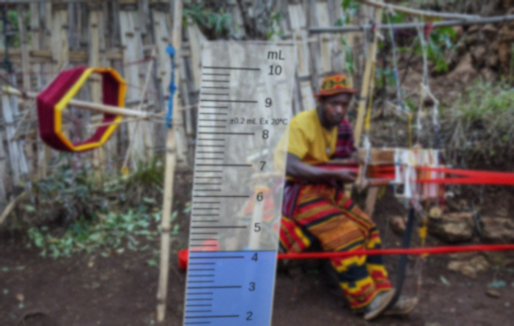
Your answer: 4.2 mL
